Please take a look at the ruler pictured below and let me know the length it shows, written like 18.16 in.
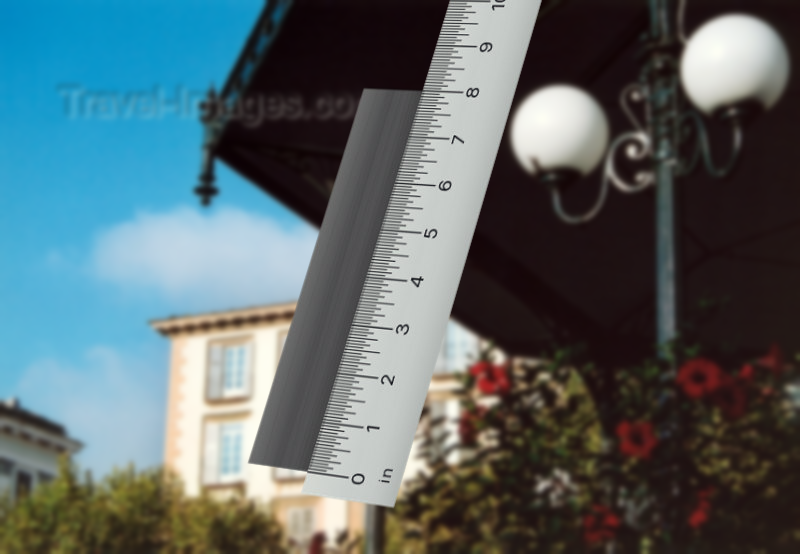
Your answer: 8 in
